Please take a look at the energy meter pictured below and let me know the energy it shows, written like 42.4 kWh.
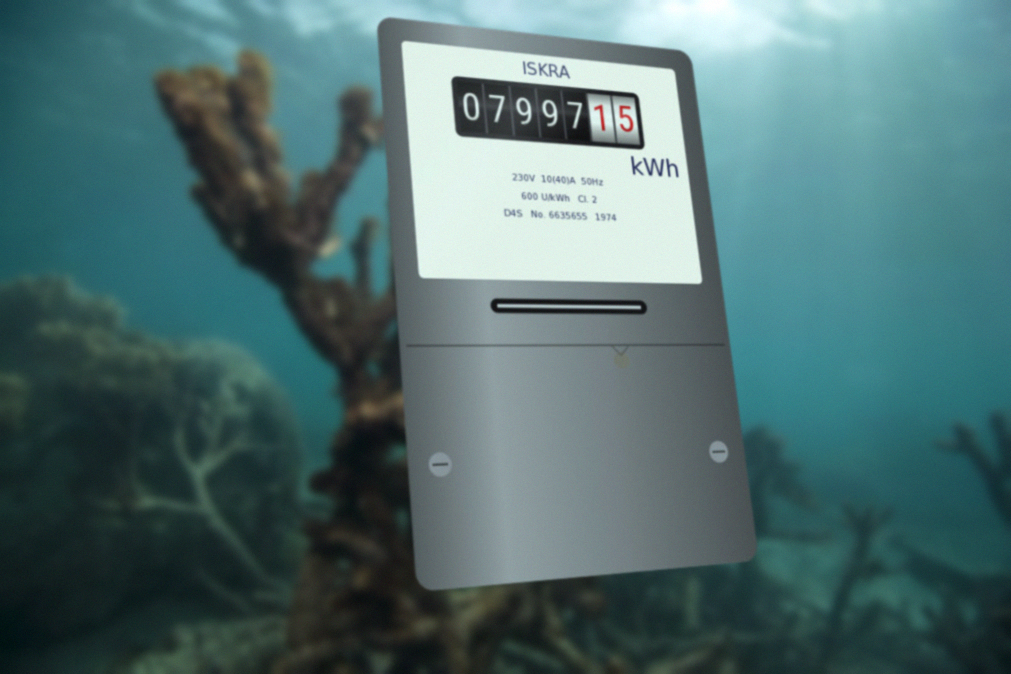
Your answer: 7997.15 kWh
